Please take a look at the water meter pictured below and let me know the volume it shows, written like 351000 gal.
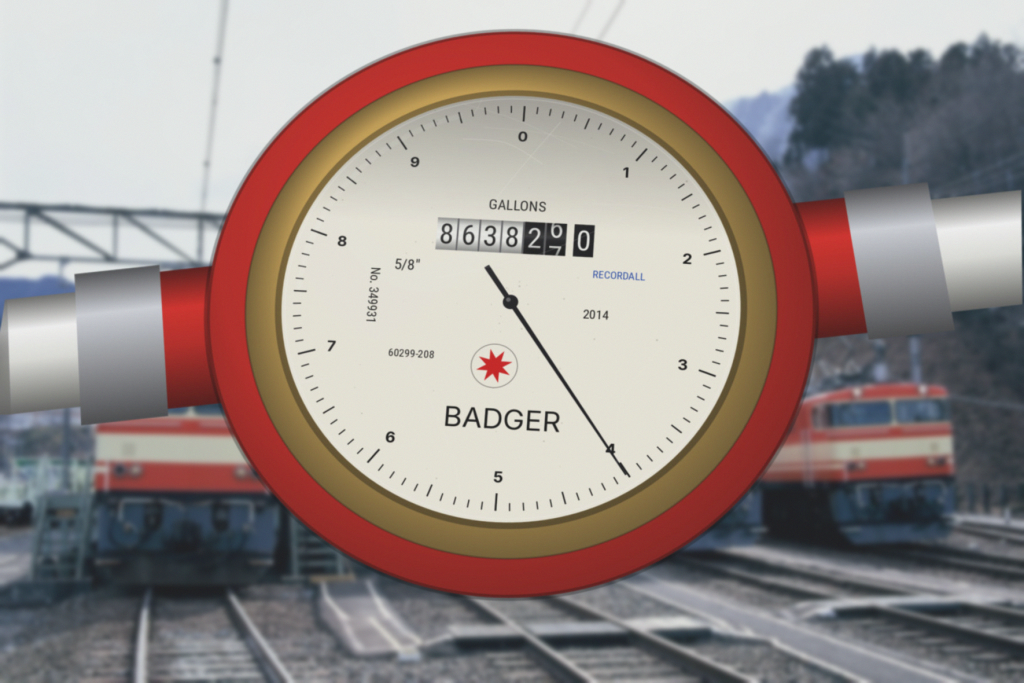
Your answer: 8638264.0 gal
